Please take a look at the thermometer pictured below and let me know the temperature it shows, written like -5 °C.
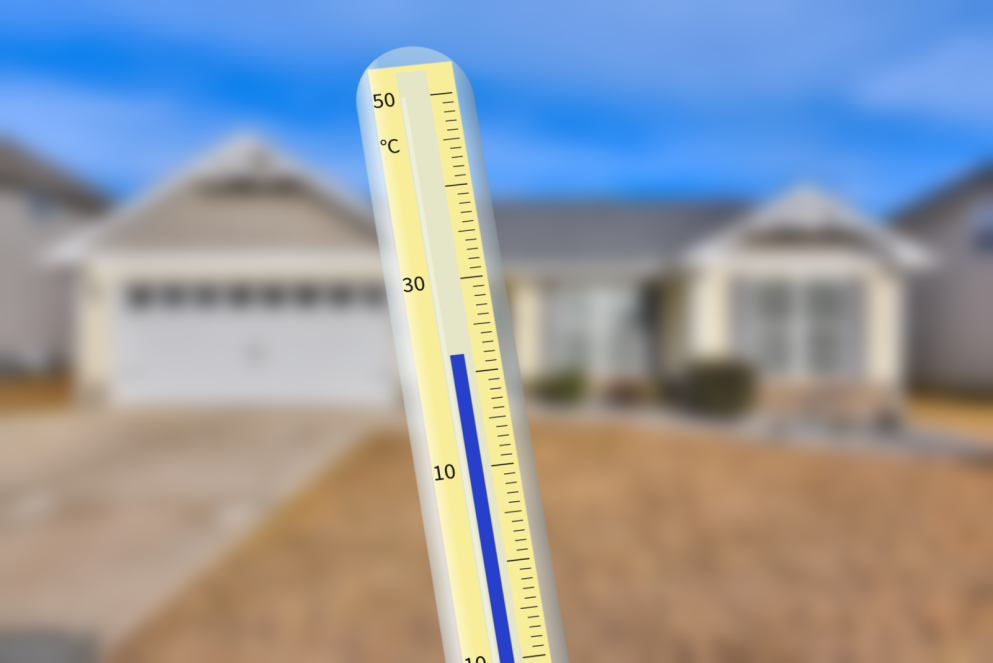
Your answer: 22 °C
